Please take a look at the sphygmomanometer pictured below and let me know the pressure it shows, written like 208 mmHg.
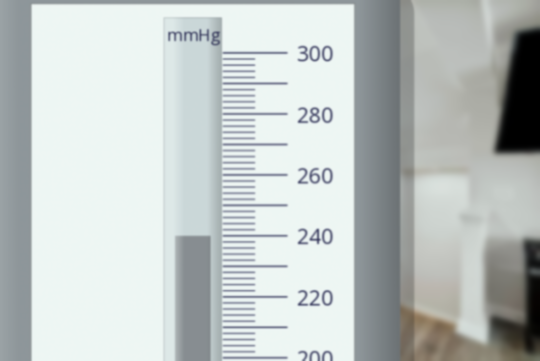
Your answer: 240 mmHg
